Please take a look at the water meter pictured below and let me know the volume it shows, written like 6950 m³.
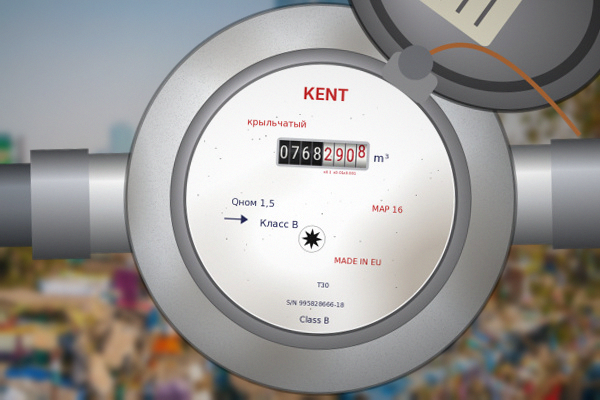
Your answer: 768.2908 m³
